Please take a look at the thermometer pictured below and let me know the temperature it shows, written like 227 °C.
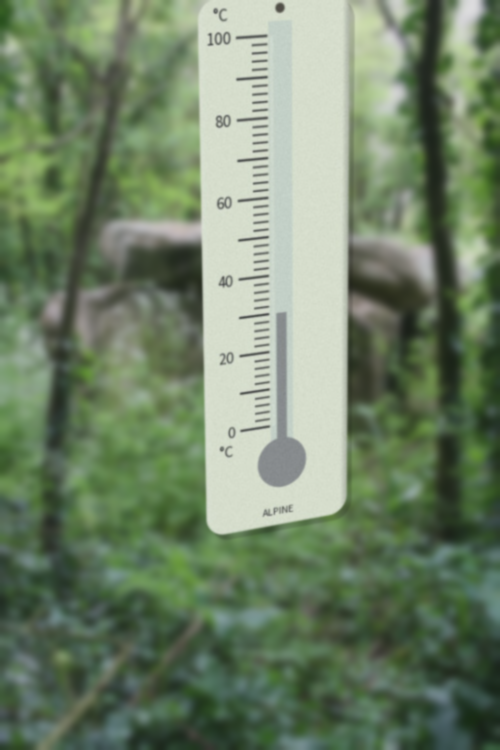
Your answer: 30 °C
